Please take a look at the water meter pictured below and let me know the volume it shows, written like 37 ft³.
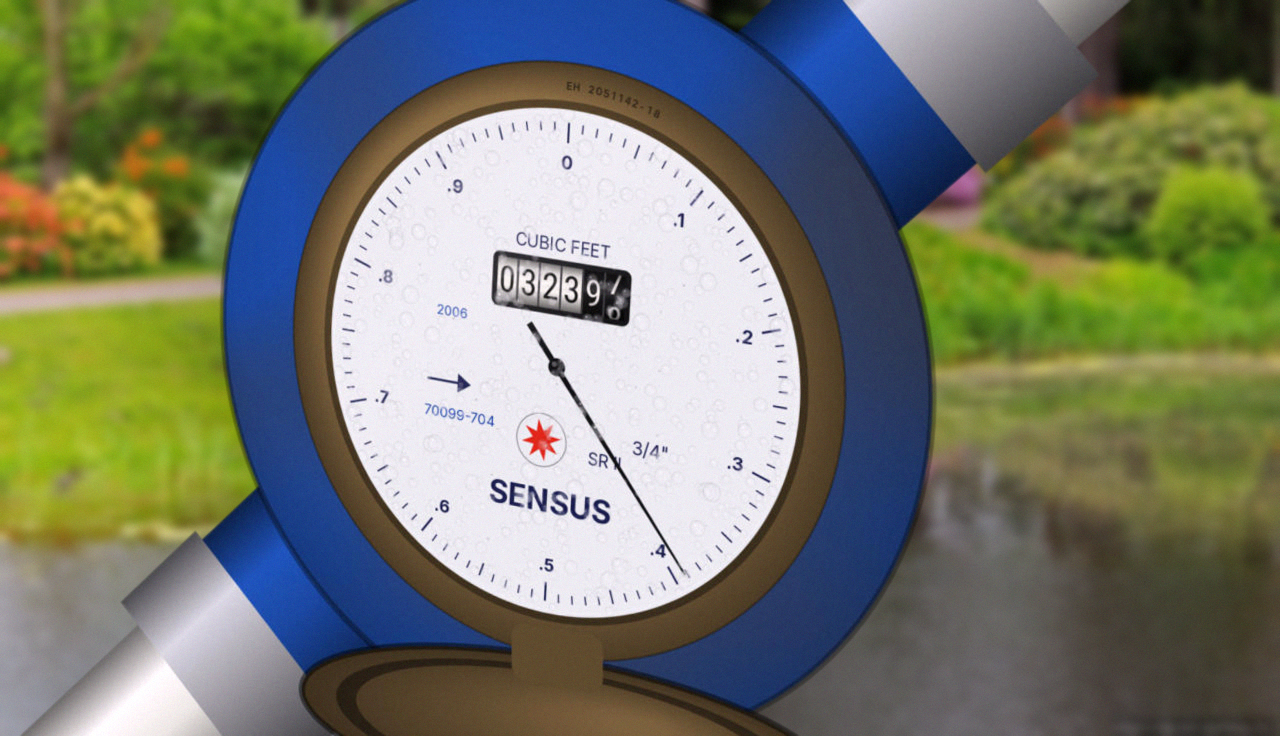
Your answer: 32397.39 ft³
